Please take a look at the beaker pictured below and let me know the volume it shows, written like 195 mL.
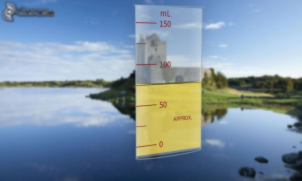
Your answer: 75 mL
